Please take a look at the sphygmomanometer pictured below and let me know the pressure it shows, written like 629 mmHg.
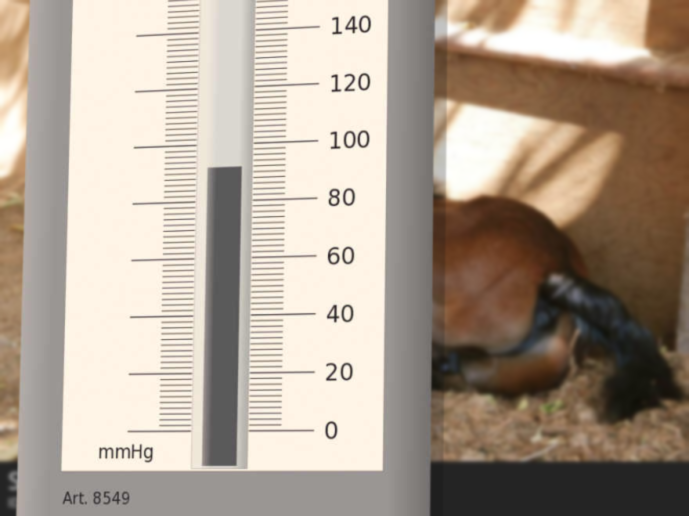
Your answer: 92 mmHg
